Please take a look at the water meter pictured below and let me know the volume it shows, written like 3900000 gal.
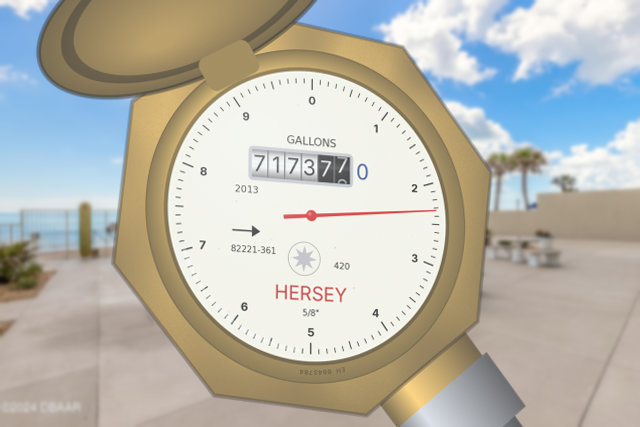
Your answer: 7173772.3 gal
